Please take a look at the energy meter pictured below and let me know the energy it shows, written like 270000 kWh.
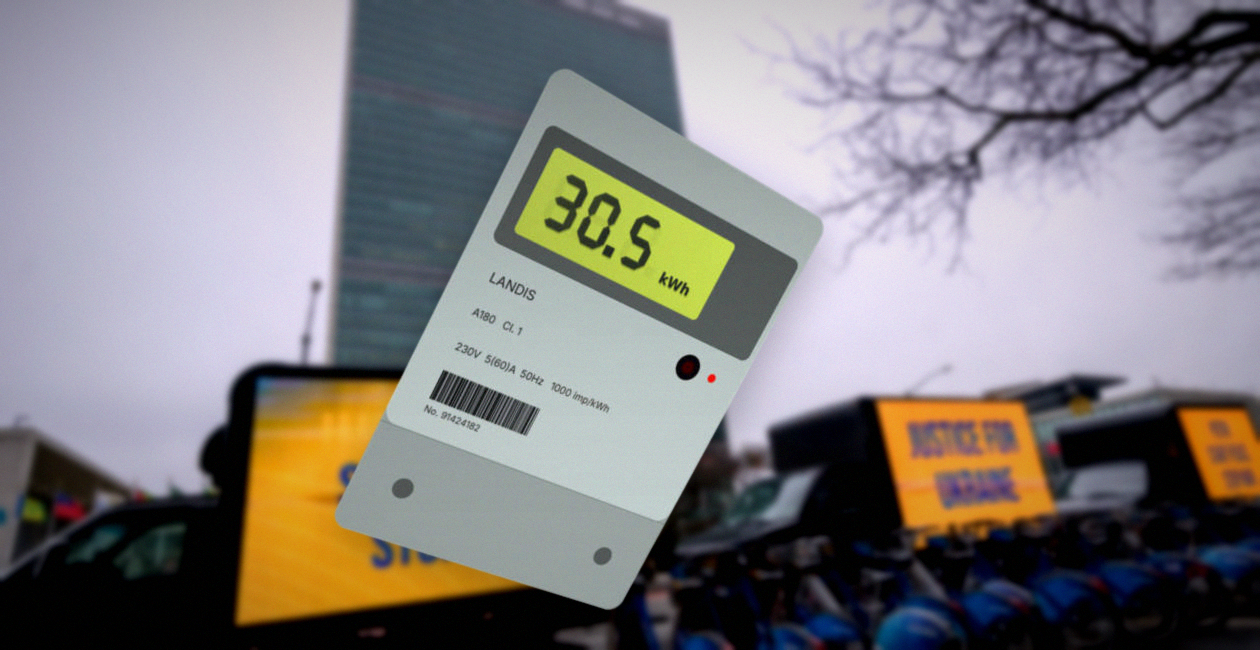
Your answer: 30.5 kWh
